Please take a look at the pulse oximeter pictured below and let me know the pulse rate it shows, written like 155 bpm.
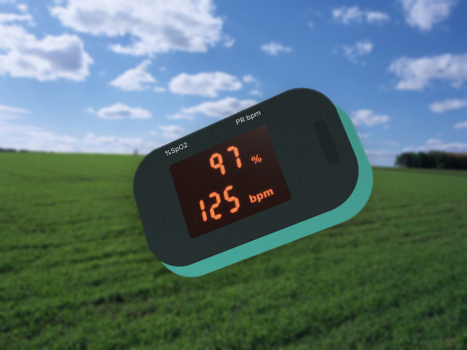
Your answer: 125 bpm
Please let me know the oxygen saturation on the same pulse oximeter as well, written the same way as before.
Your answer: 97 %
